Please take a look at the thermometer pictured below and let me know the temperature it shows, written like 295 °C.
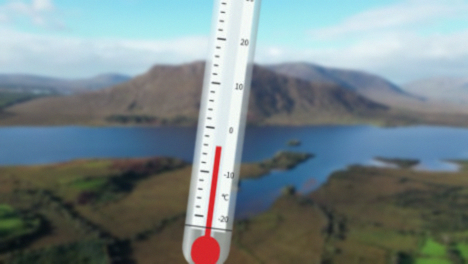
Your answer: -4 °C
